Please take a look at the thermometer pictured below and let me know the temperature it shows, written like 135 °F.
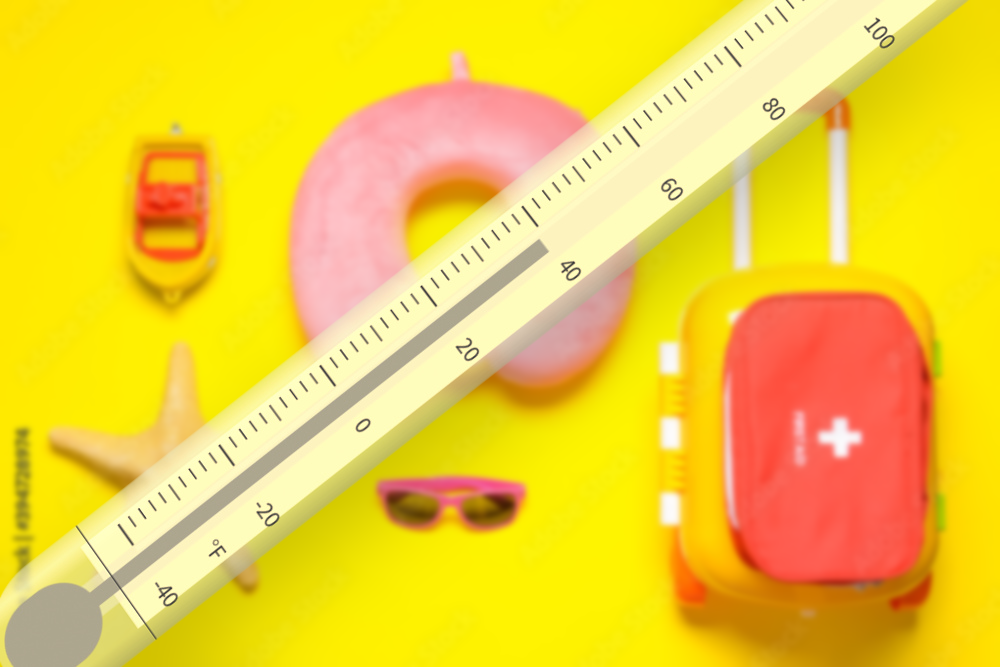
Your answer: 39 °F
